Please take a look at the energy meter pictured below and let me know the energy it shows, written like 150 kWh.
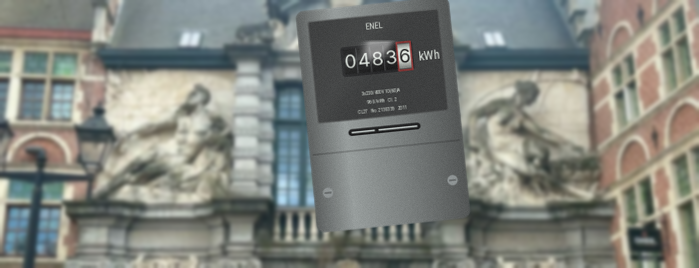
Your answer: 483.6 kWh
